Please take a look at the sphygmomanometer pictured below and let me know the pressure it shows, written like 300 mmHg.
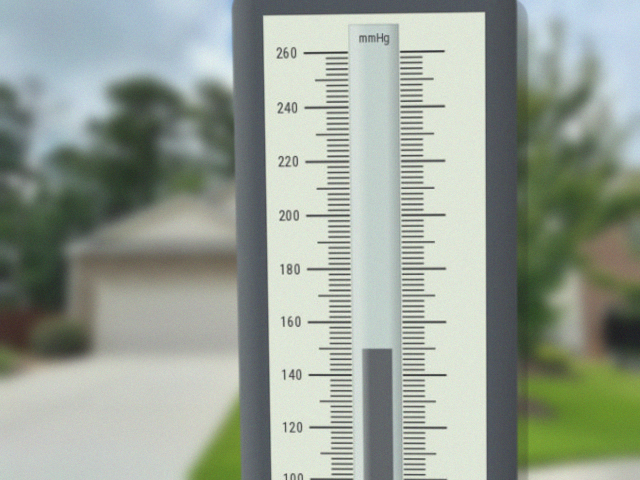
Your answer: 150 mmHg
